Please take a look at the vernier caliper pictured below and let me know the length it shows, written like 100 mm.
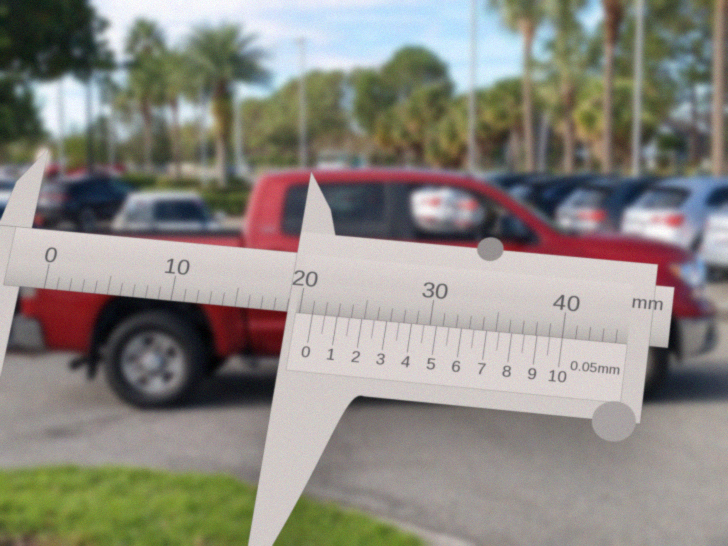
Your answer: 21.0 mm
